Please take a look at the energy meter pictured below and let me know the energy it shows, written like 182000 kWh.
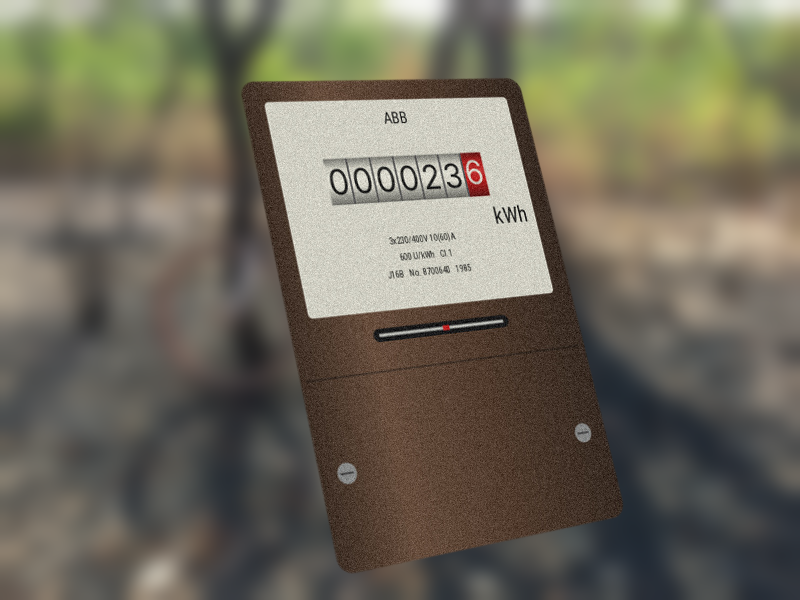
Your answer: 23.6 kWh
